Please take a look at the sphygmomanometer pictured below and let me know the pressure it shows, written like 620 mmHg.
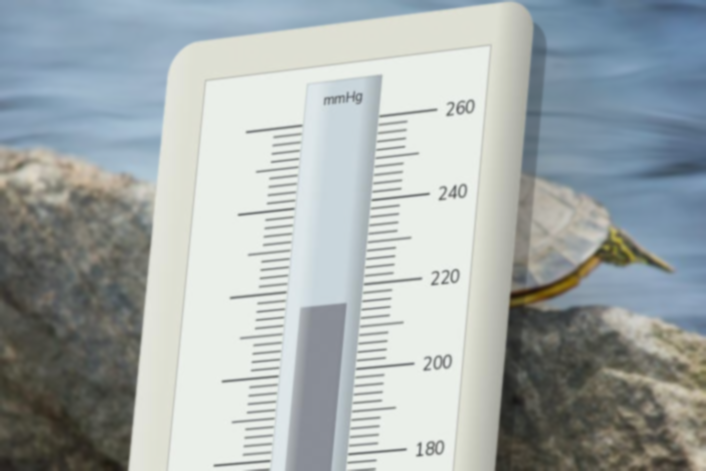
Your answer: 216 mmHg
